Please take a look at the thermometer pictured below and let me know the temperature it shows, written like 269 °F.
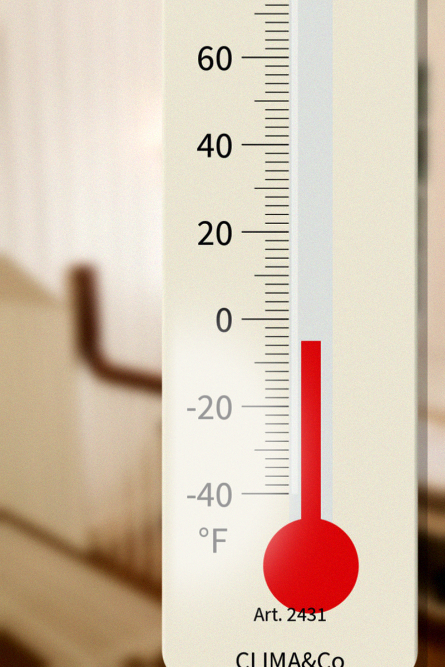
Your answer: -5 °F
